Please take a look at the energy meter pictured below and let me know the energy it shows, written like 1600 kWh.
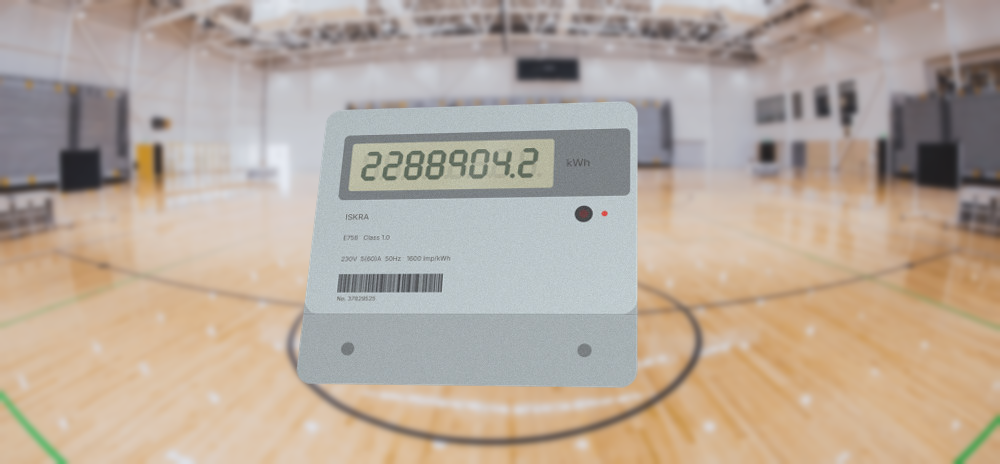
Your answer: 2288904.2 kWh
